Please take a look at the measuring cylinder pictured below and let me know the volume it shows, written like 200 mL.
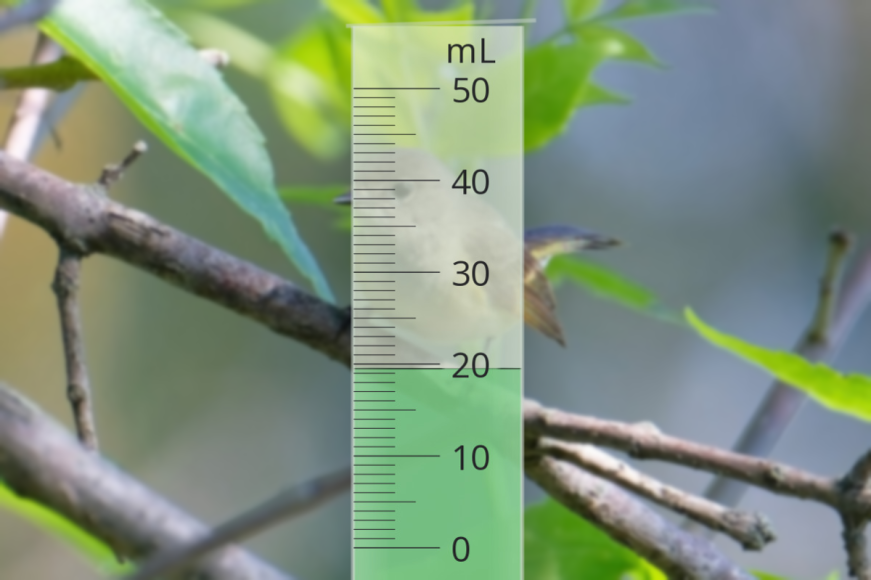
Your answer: 19.5 mL
